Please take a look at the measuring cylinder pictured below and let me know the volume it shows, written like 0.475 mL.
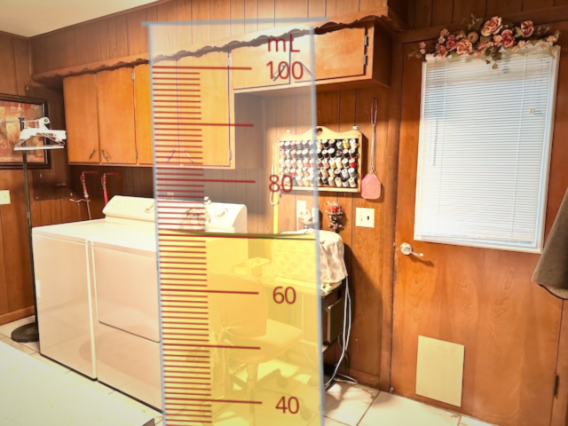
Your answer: 70 mL
